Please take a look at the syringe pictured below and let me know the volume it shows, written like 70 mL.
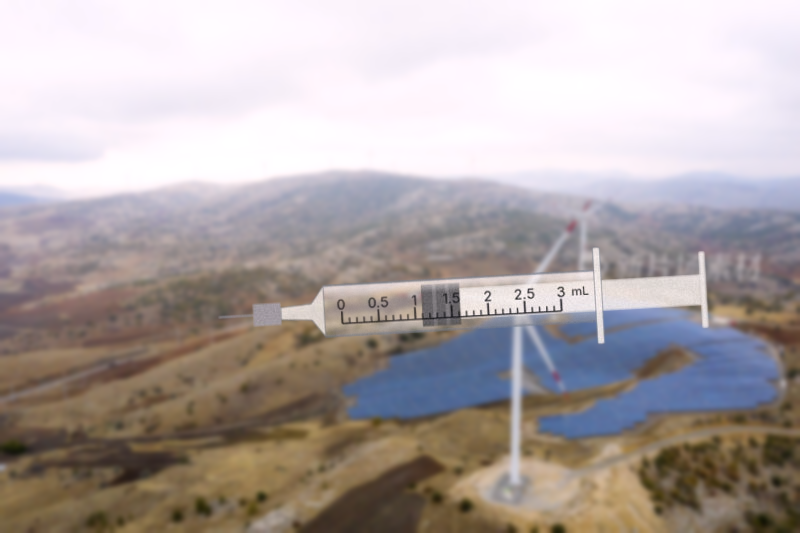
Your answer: 1.1 mL
